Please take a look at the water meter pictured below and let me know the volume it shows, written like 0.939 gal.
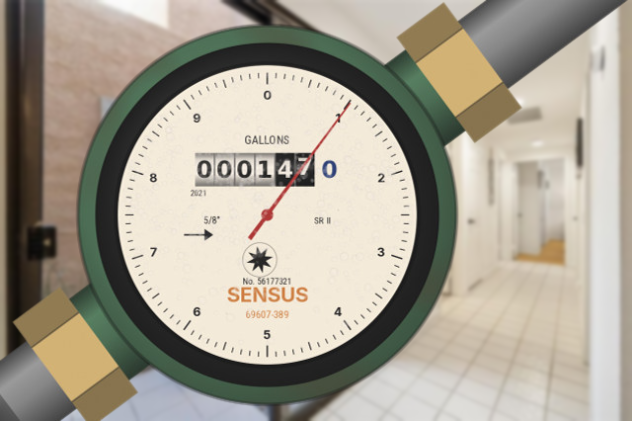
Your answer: 1471.0 gal
